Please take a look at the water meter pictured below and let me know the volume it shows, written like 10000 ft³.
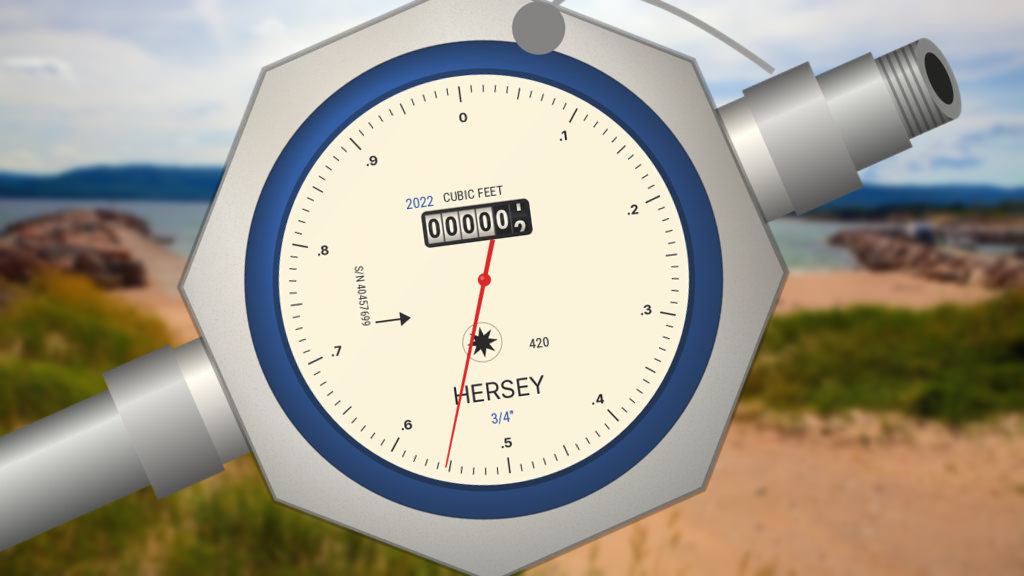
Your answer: 1.55 ft³
